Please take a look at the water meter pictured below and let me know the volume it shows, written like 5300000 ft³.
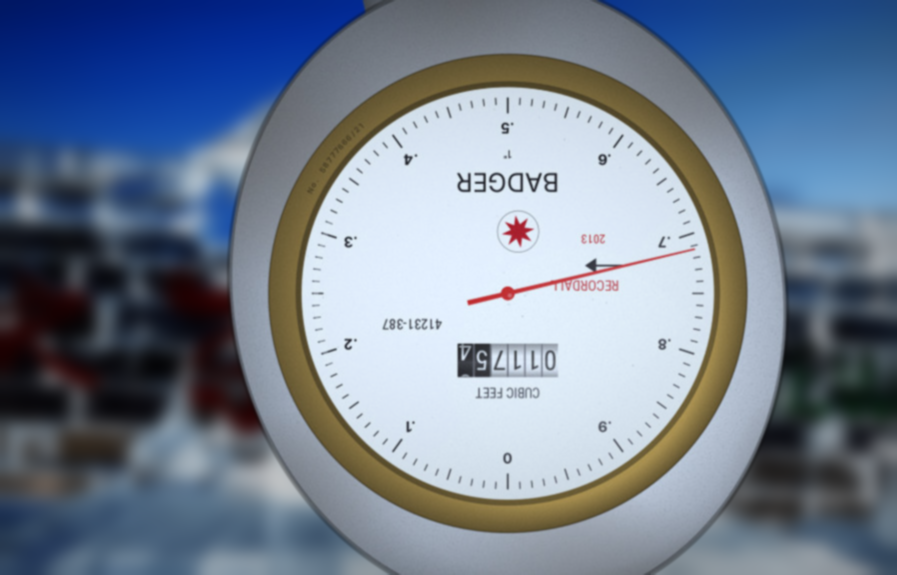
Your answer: 11753.71 ft³
